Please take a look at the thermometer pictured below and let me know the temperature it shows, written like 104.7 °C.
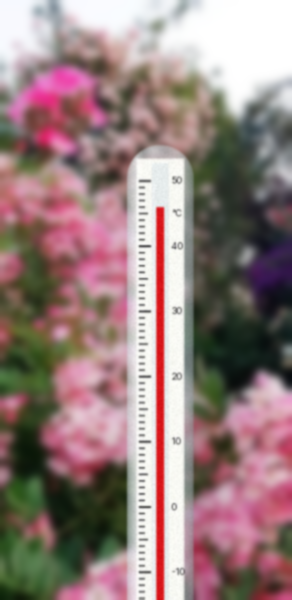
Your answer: 46 °C
